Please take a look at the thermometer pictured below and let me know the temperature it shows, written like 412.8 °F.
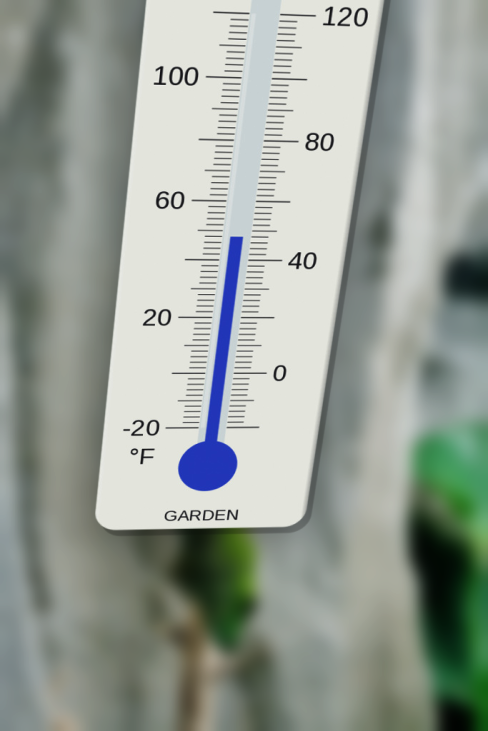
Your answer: 48 °F
